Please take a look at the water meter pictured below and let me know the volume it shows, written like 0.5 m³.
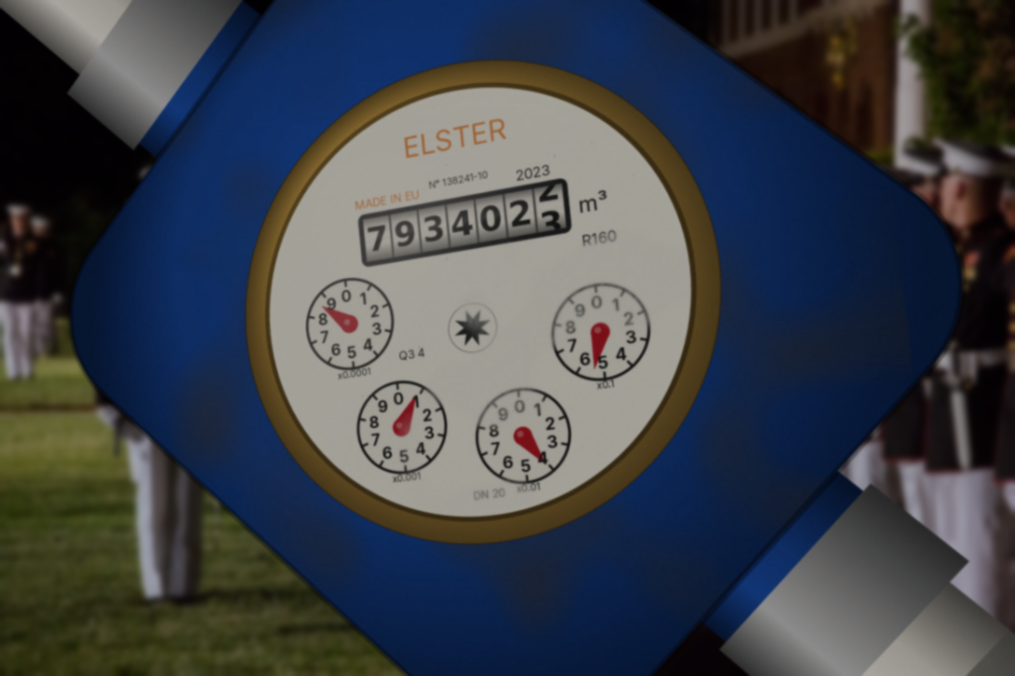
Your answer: 7934022.5408 m³
